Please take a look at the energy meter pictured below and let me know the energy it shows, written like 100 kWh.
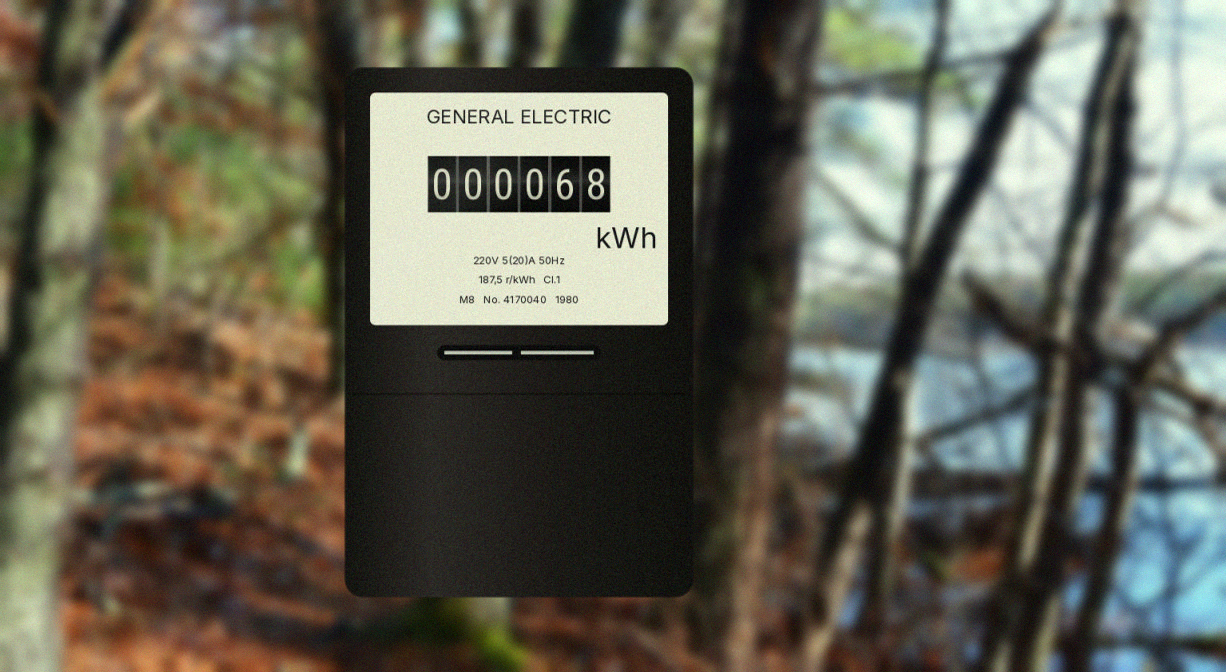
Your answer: 68 kWh
